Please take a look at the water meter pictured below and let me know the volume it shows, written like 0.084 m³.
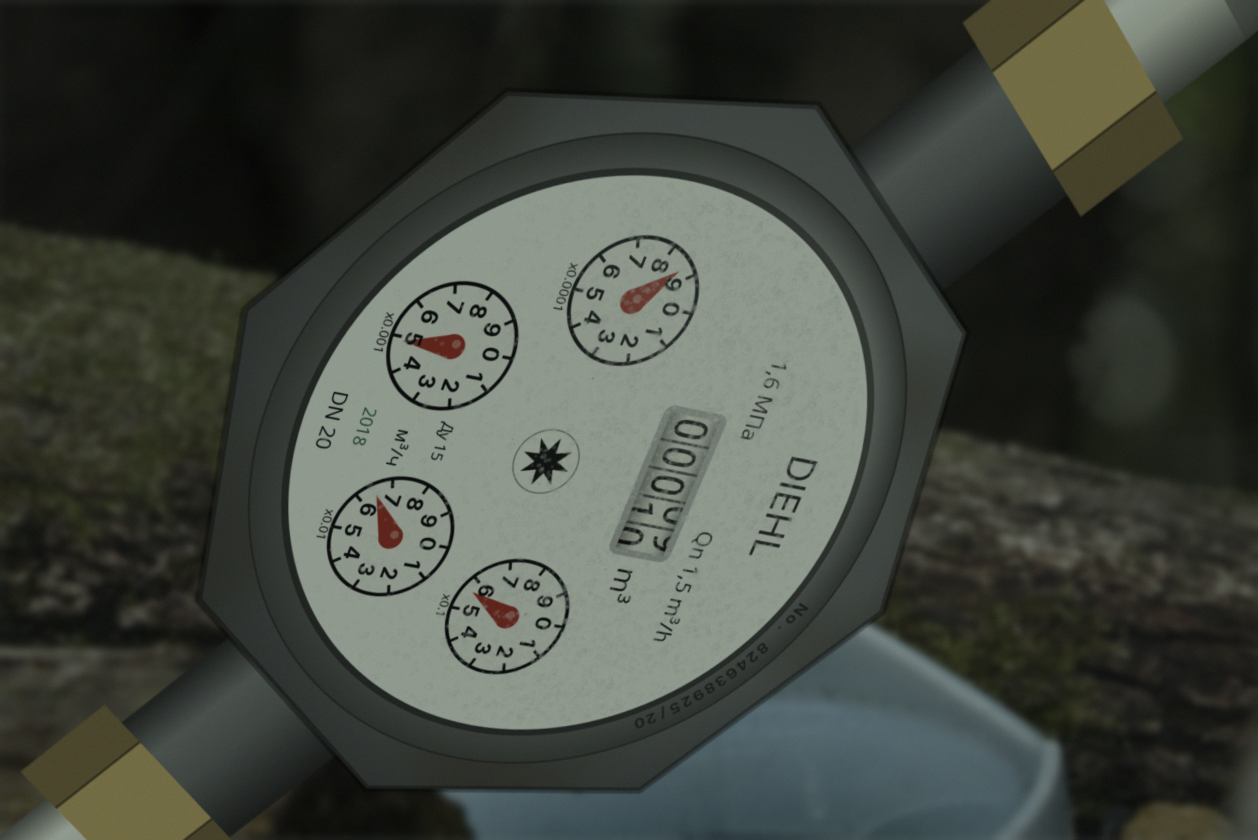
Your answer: 9.5648 m³
